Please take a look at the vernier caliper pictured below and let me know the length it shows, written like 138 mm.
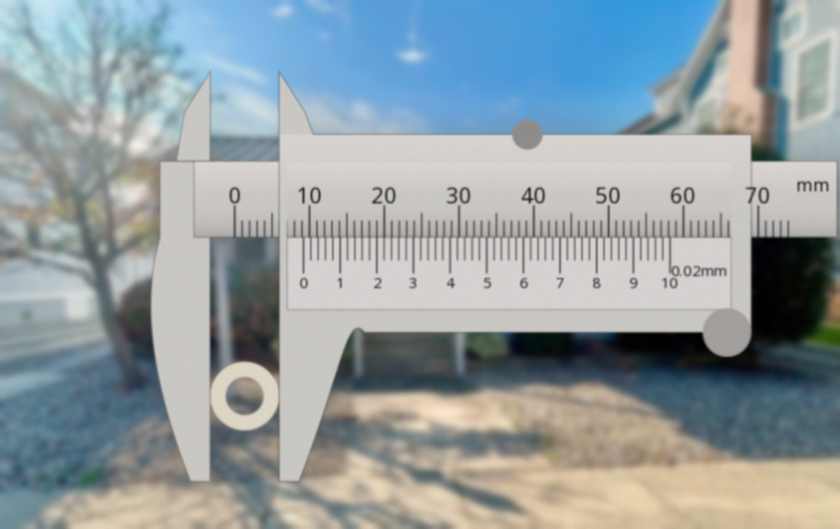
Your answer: 9.2 mm
